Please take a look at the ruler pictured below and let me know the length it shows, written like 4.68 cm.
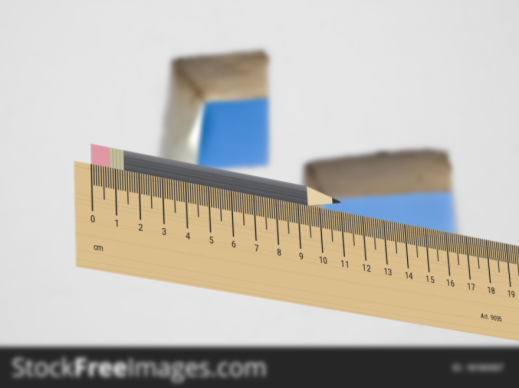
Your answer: 11 cm
